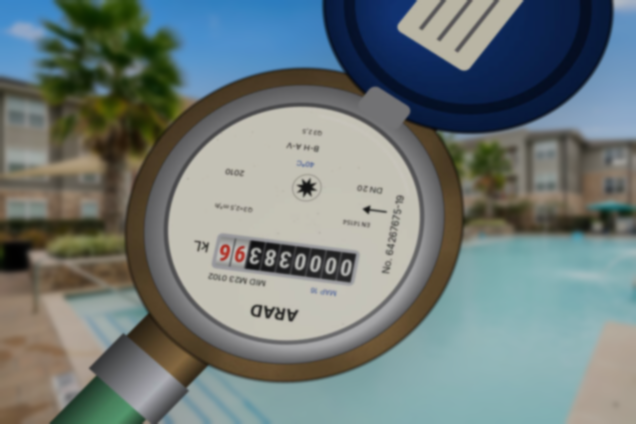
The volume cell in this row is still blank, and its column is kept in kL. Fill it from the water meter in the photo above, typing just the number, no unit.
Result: 383.96
